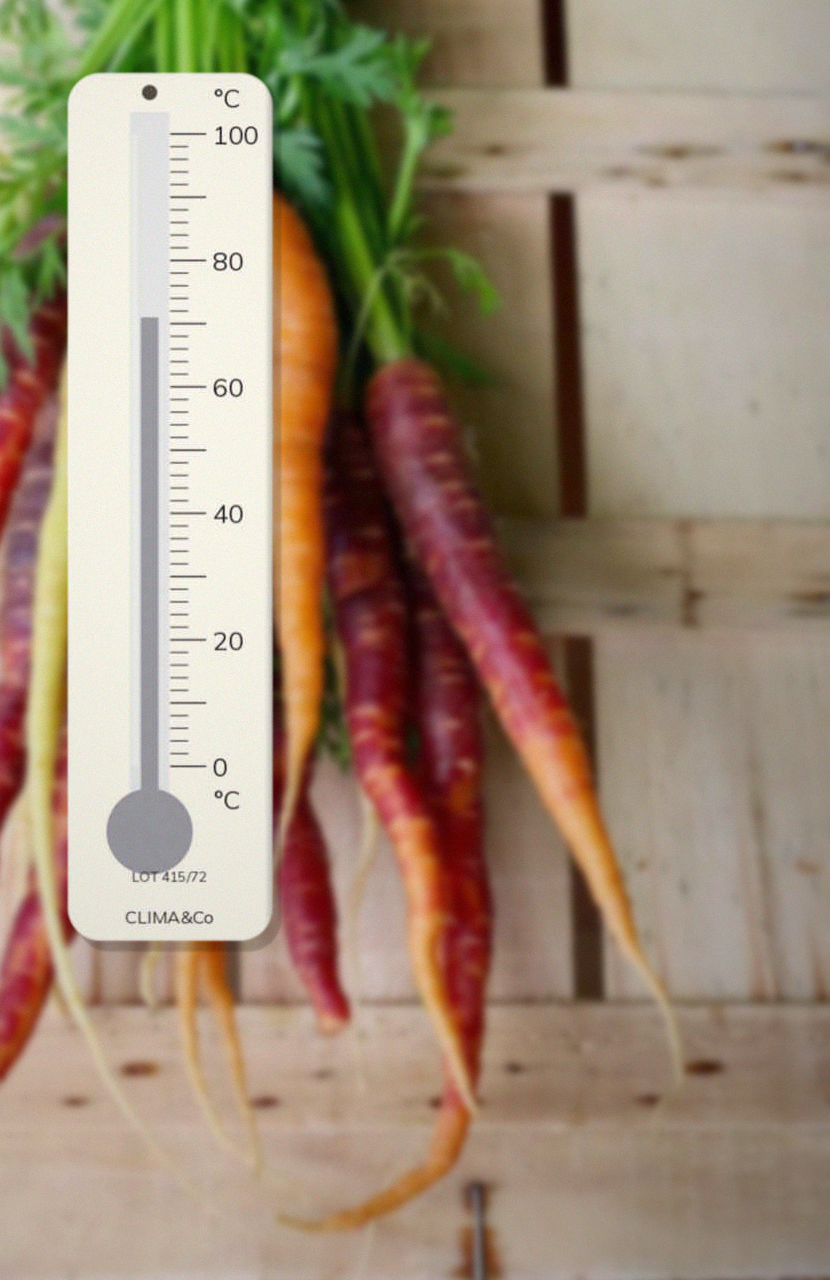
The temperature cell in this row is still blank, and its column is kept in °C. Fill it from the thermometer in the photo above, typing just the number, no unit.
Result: 71
